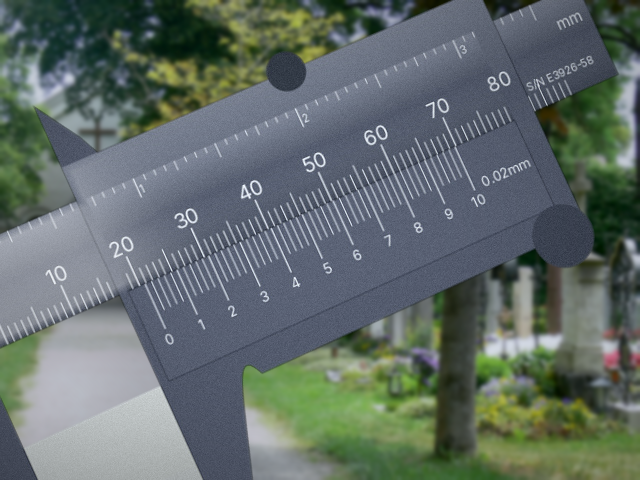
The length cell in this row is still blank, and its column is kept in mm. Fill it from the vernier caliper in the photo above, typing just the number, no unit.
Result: 20.8
